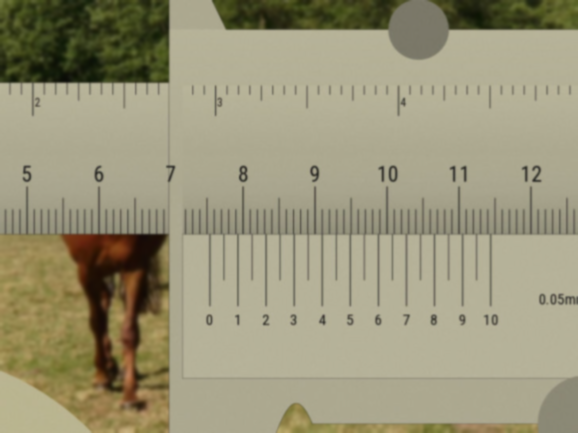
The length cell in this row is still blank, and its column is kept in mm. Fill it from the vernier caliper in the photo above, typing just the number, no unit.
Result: 75.4
